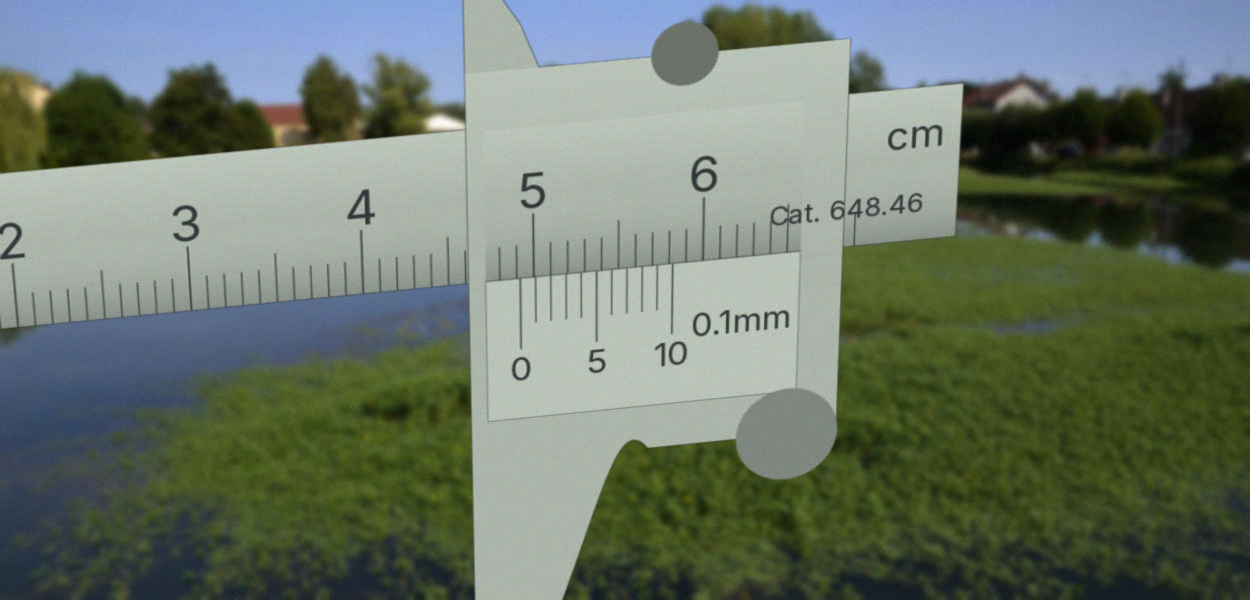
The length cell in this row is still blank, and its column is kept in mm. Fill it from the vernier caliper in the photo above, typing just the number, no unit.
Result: 49.2
